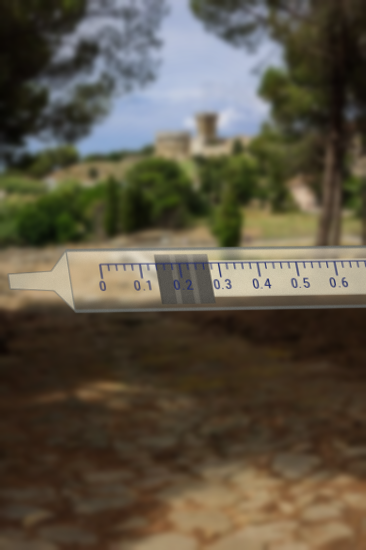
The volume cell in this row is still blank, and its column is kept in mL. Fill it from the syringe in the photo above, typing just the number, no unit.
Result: 0.14
